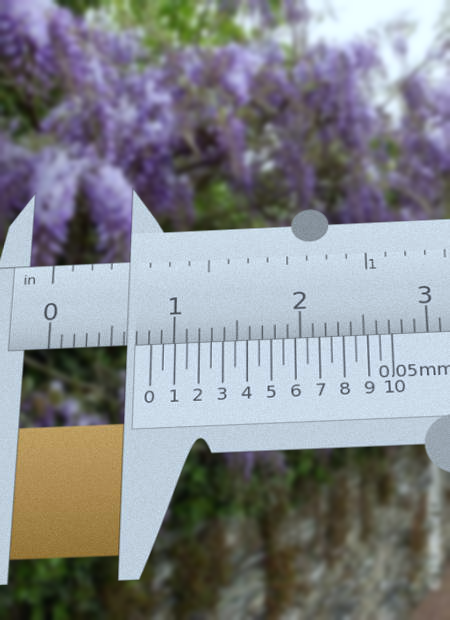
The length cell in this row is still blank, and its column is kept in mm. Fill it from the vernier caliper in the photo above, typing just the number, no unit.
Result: 8.2
